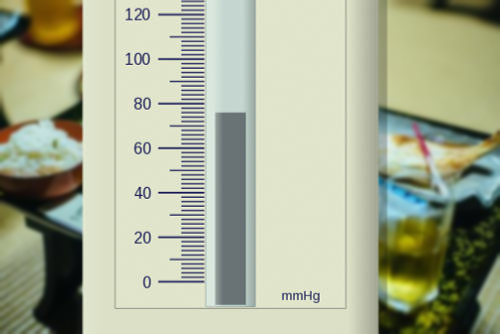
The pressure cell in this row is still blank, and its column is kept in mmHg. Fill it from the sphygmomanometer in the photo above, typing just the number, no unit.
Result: 76
